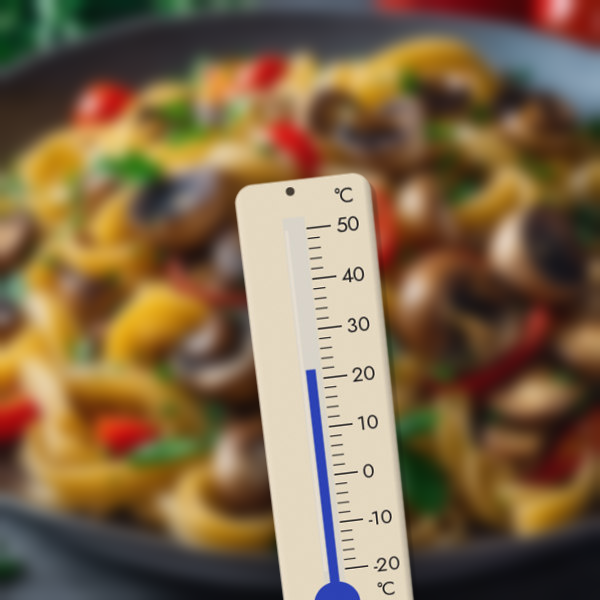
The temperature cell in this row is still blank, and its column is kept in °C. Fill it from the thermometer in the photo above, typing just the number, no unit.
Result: 22
